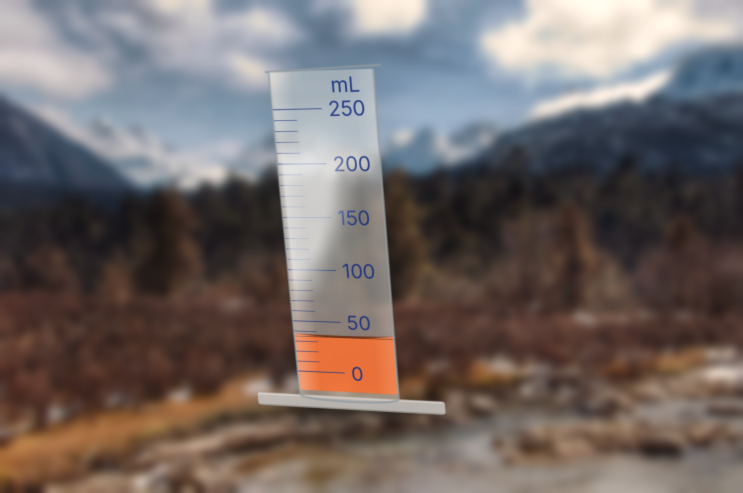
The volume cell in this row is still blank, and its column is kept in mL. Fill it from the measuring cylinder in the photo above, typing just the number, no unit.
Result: 35
